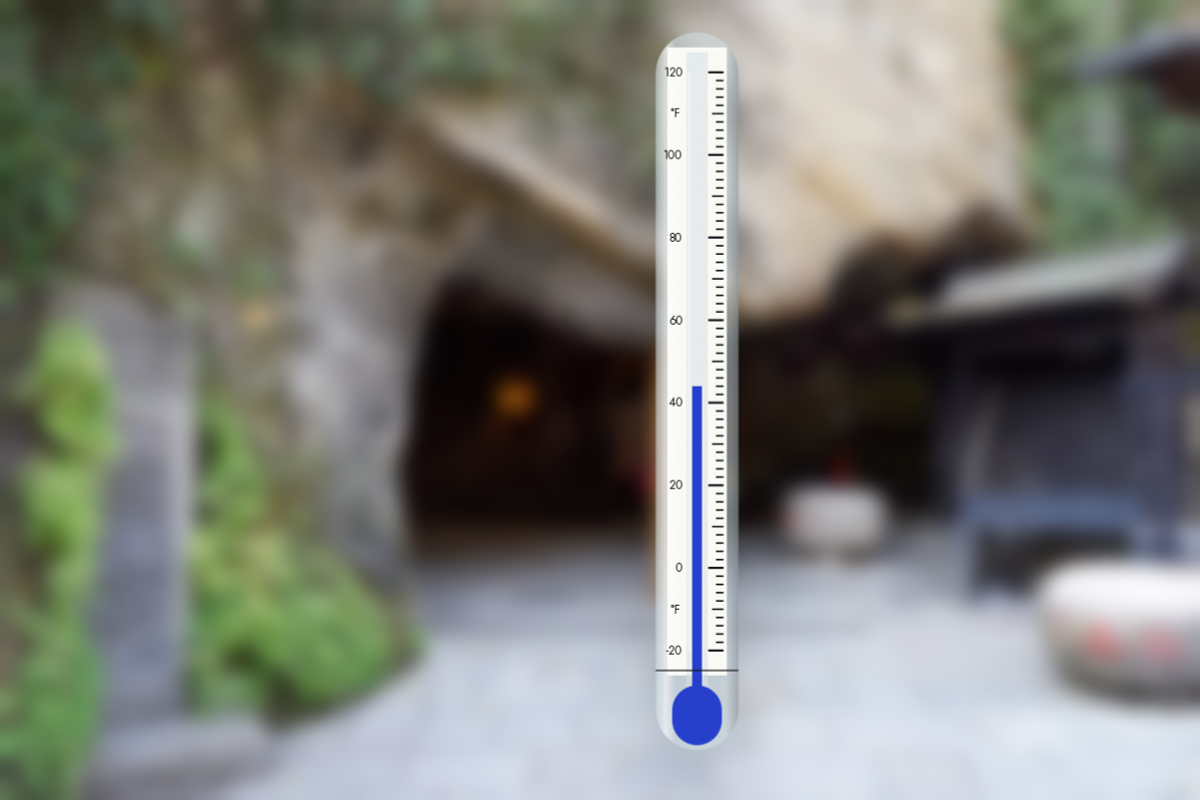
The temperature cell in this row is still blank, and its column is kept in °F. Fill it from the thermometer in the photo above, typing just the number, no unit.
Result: 44
